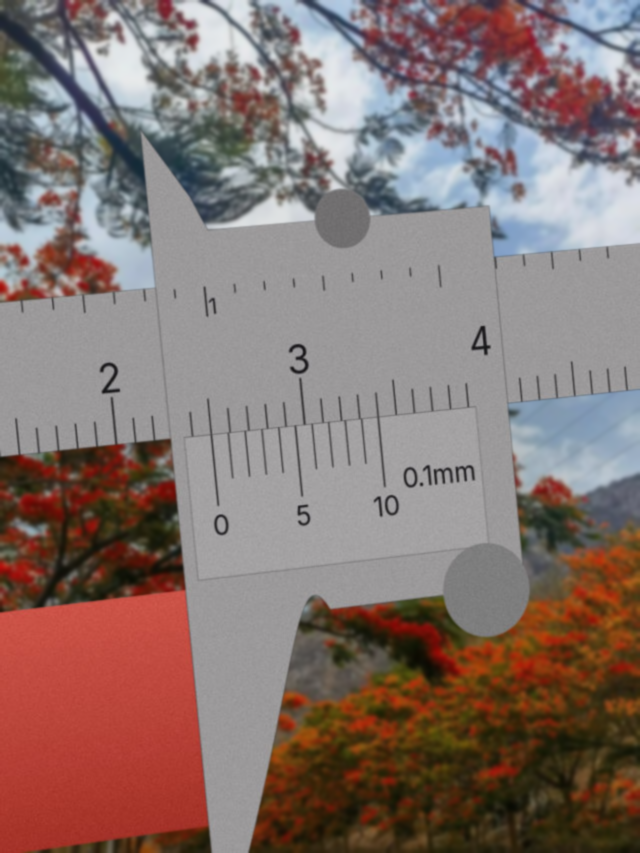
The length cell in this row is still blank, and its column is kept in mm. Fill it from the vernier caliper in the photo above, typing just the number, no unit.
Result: 25.0
